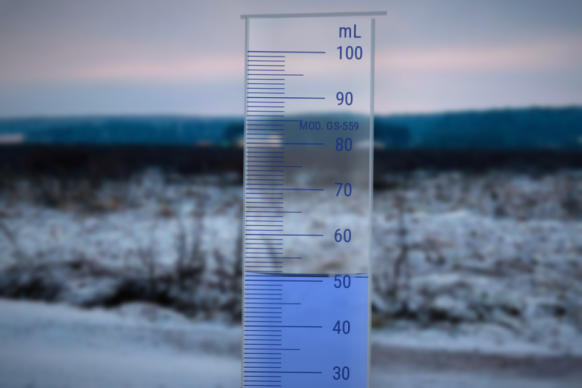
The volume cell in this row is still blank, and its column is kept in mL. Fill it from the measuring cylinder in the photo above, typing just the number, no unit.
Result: 51
